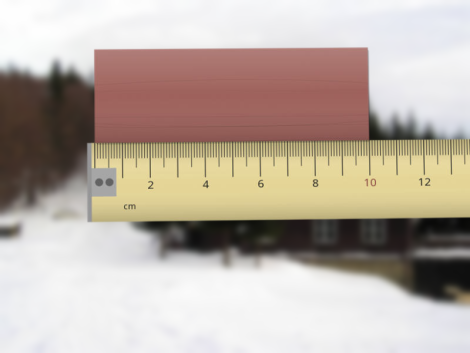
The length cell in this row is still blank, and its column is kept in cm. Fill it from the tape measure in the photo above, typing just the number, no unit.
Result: 10
